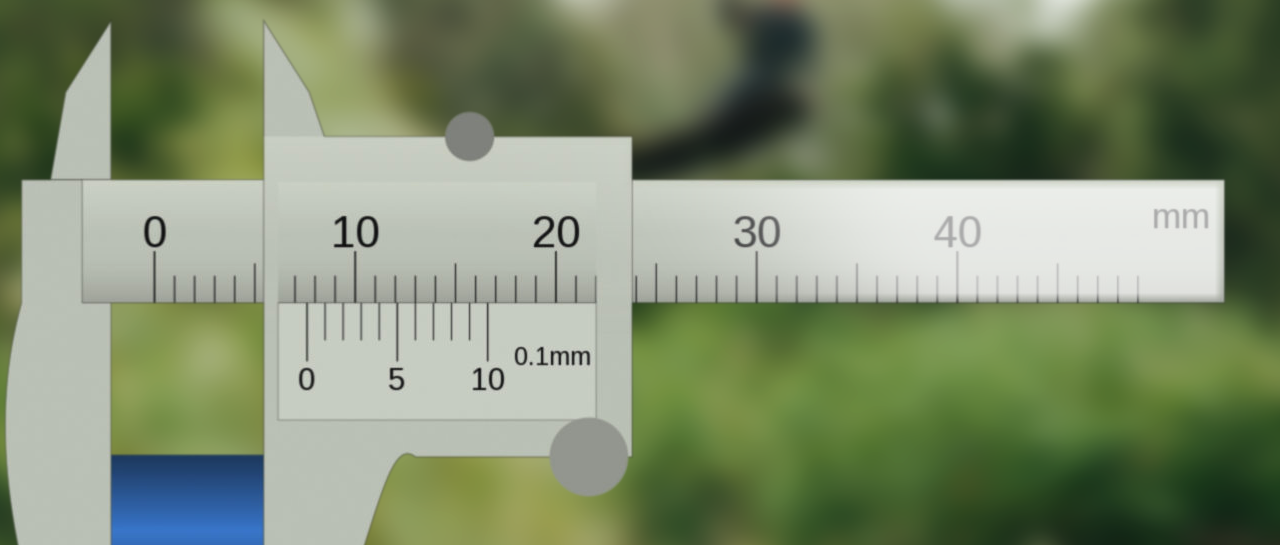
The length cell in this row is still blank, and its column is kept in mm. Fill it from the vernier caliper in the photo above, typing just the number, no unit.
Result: 7.6
